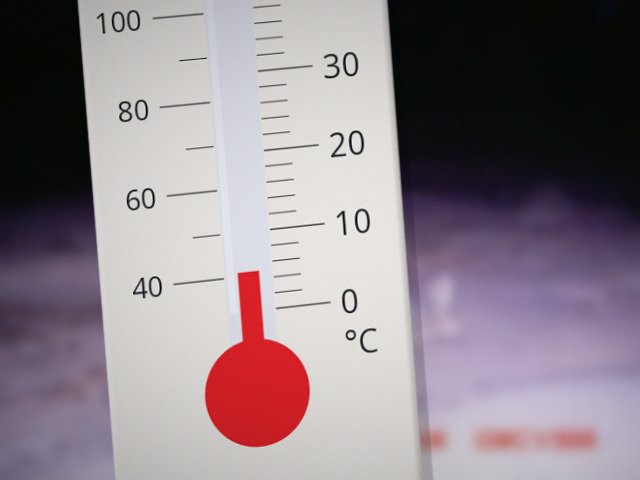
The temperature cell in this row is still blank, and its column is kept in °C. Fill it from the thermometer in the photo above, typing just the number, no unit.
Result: 5
